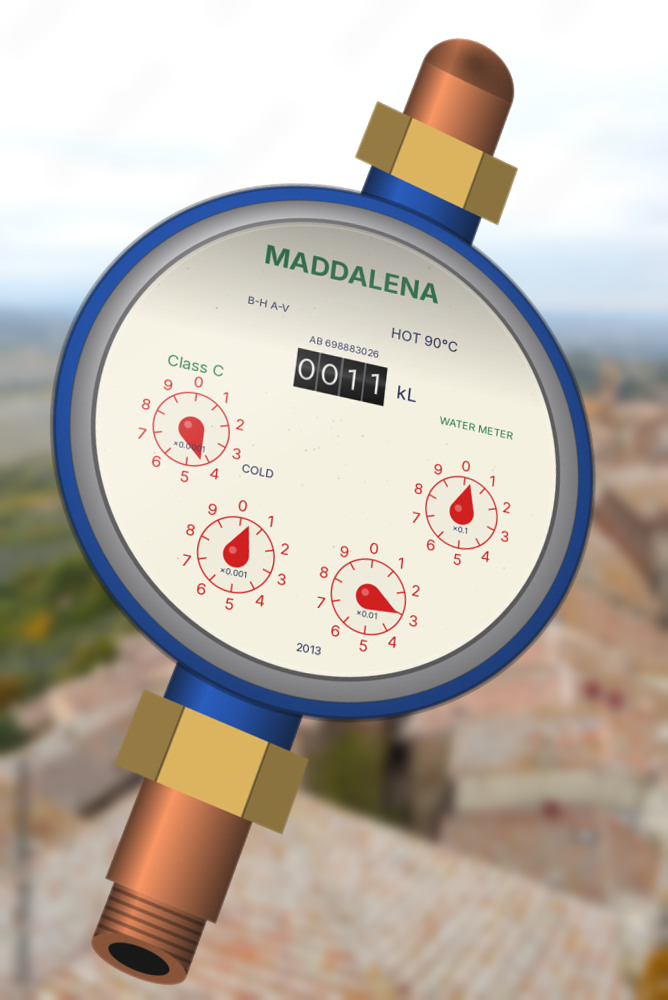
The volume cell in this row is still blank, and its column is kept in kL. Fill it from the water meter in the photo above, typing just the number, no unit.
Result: 11.0304
